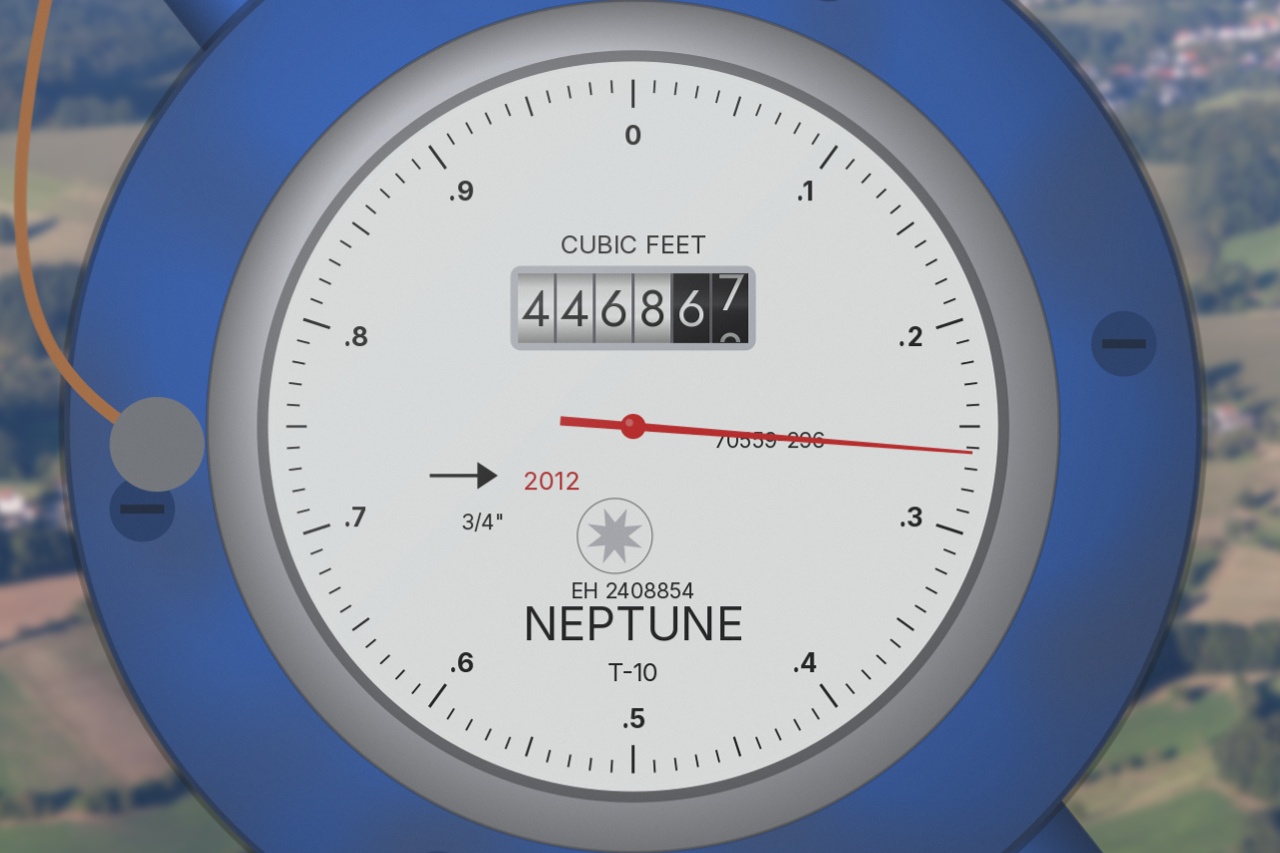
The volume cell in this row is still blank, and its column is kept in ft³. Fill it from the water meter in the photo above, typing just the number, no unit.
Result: 446867.26
